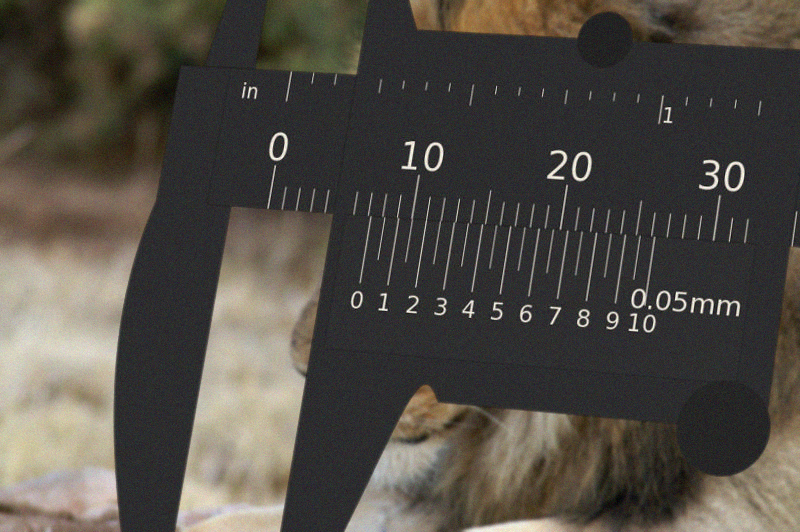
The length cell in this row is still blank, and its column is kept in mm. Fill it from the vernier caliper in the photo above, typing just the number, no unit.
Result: 7.2
